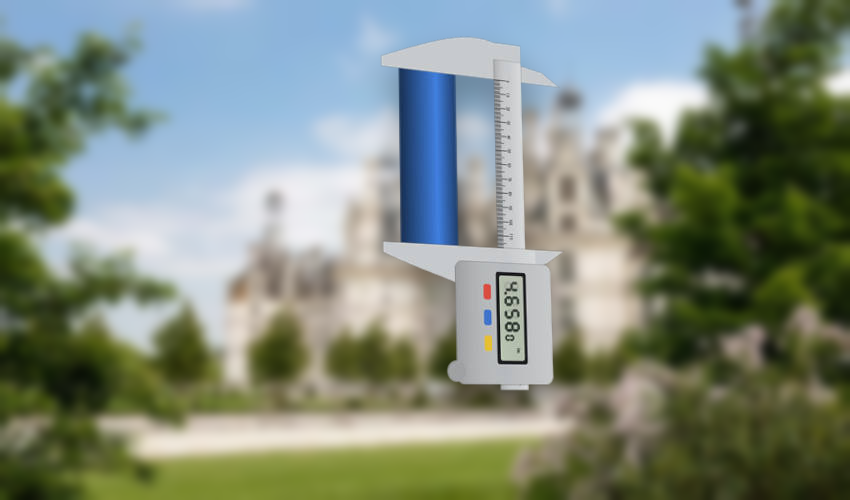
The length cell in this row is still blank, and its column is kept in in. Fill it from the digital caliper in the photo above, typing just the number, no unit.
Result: 4.6580
